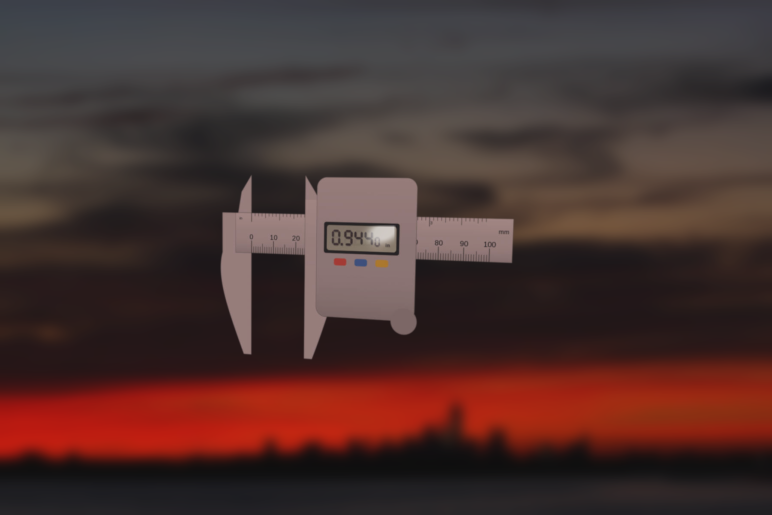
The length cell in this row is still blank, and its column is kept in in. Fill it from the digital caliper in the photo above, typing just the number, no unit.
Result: 0.9440
